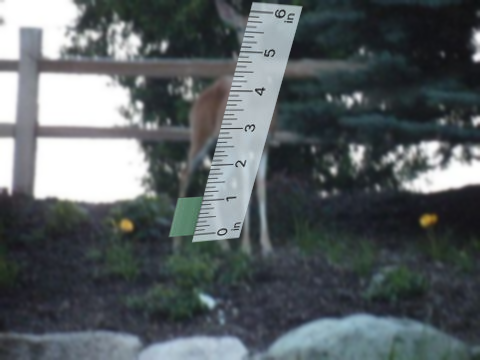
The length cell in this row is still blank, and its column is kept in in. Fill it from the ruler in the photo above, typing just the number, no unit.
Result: 1.125
